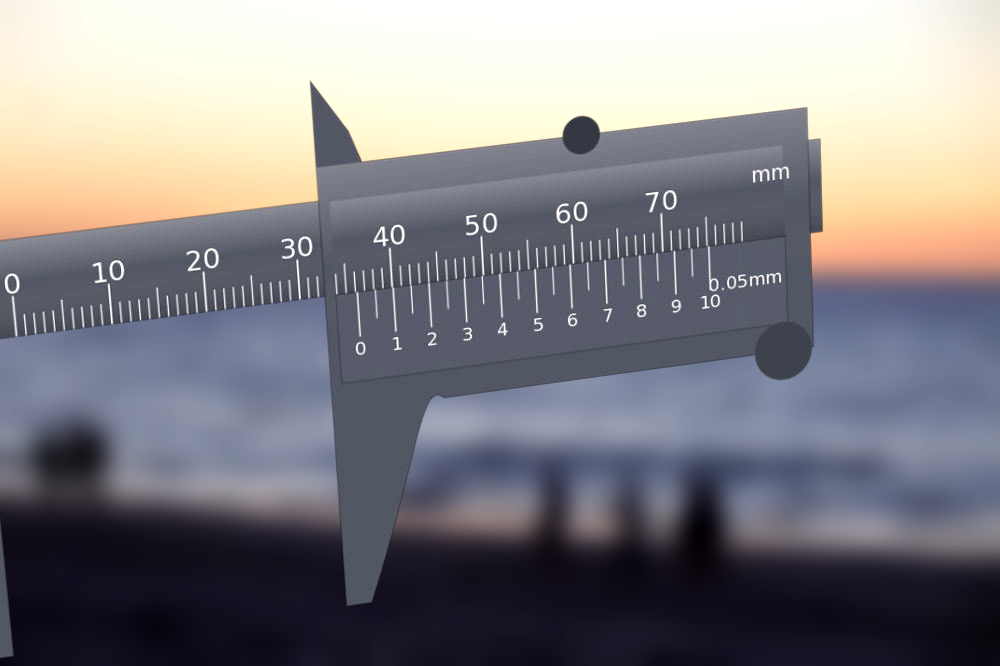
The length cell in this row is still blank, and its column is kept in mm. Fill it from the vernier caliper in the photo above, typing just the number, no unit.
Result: 36.2
